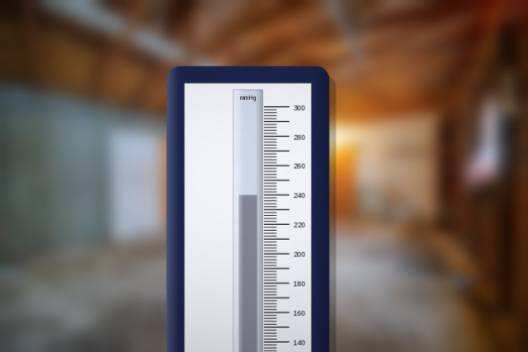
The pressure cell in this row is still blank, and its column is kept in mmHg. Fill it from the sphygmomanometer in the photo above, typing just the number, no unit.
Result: 240
